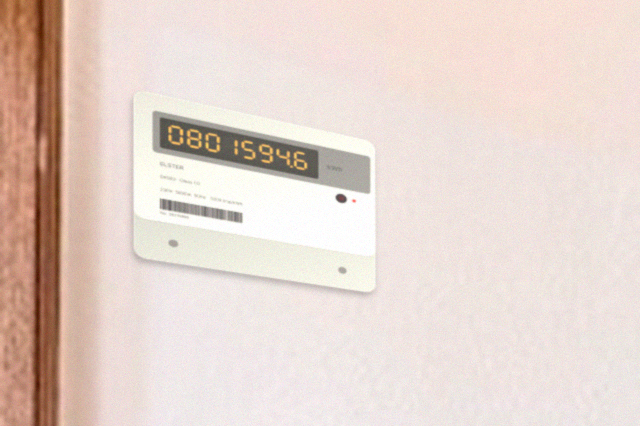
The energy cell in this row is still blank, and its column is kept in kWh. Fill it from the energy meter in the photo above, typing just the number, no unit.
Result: 801594.6
